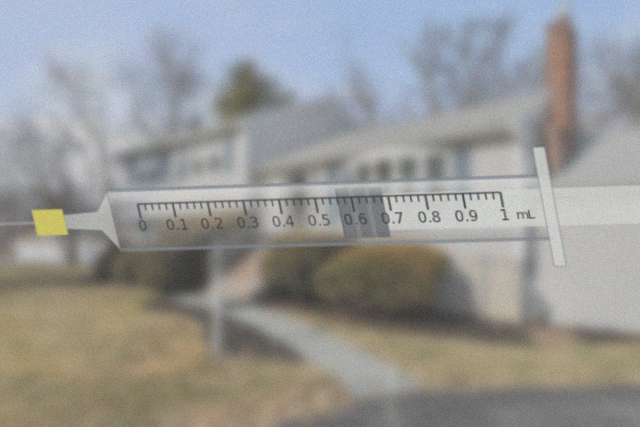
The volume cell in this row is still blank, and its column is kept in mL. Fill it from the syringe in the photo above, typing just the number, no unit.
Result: 0.56
